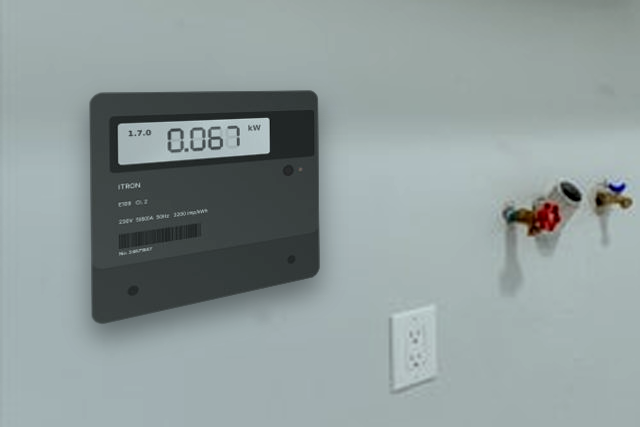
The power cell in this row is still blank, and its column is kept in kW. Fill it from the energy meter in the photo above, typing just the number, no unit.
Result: 0.067
